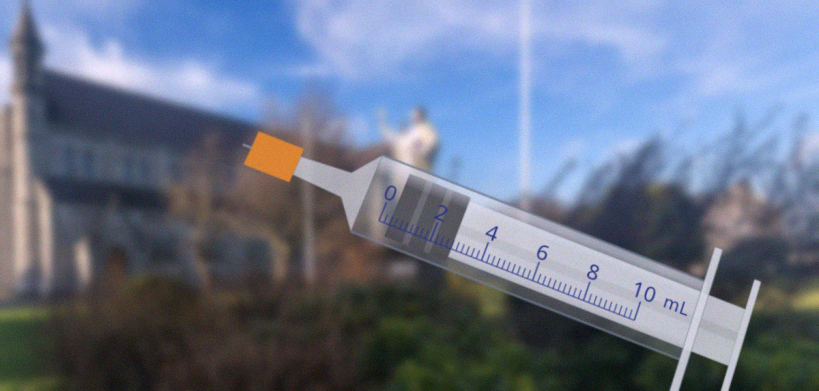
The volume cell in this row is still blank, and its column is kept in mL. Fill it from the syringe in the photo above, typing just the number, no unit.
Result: 0.4
